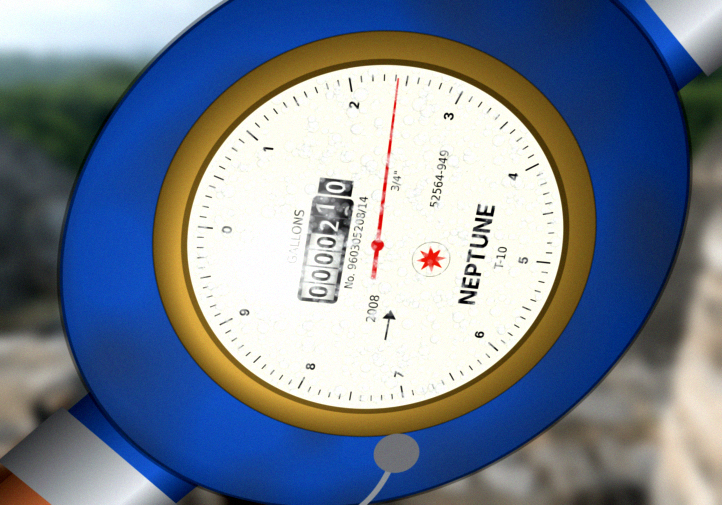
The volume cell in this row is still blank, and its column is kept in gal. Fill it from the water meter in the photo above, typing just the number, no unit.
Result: 212.4
